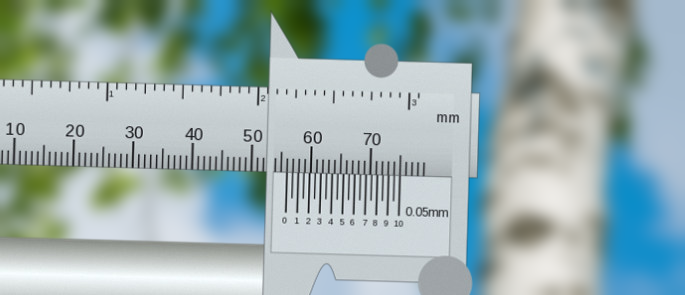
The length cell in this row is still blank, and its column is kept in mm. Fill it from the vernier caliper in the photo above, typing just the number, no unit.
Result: 56.0
